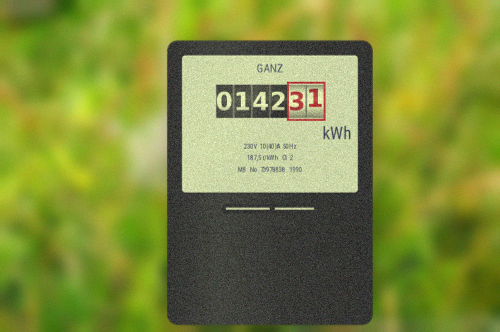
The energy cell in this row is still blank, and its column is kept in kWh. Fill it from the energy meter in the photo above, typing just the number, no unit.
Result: 142.31
